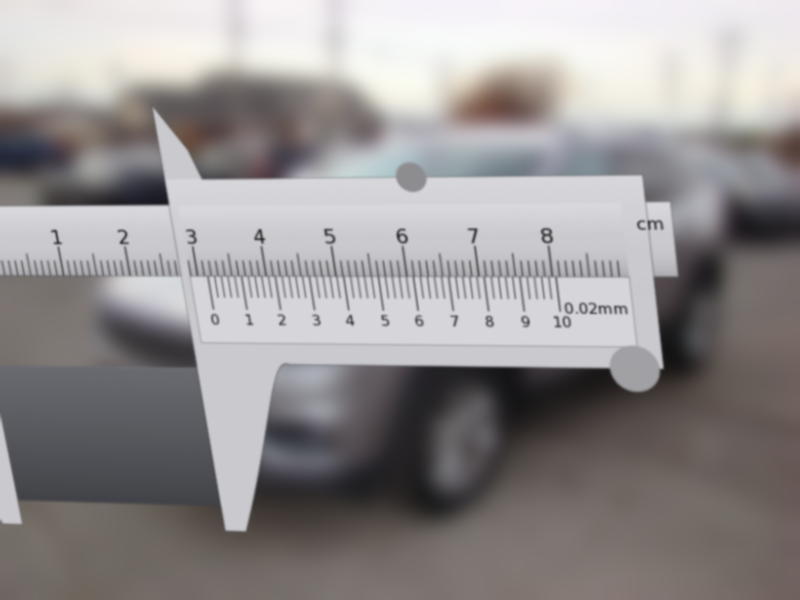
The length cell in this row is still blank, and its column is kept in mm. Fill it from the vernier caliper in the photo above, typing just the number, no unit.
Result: 31.5
